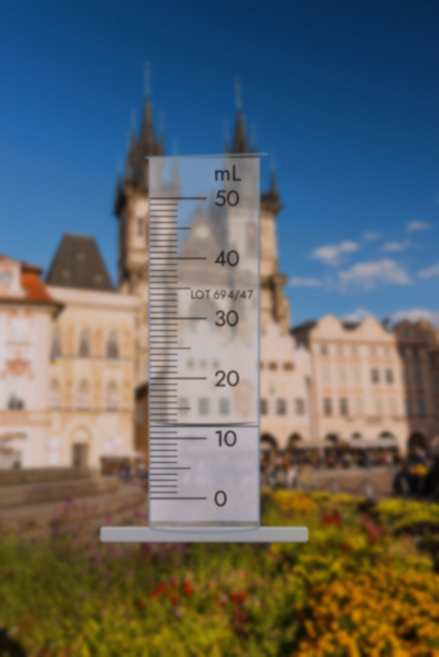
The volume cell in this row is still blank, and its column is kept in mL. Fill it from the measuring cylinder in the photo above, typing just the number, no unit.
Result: 12
